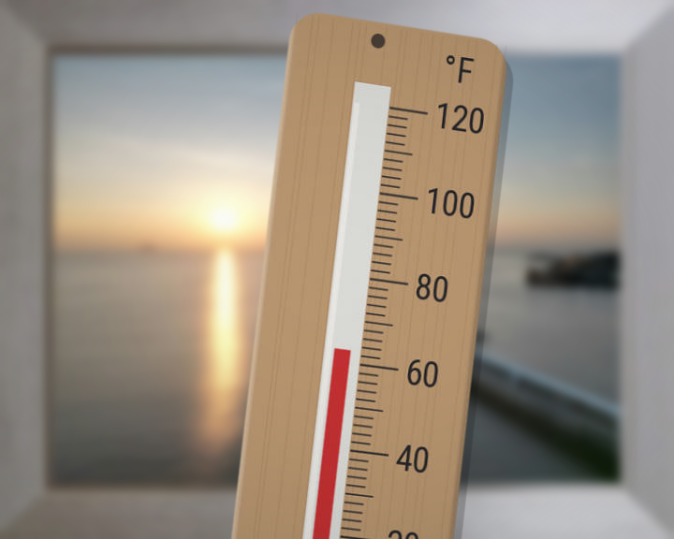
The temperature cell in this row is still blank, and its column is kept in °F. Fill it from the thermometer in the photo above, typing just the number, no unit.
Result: 63
